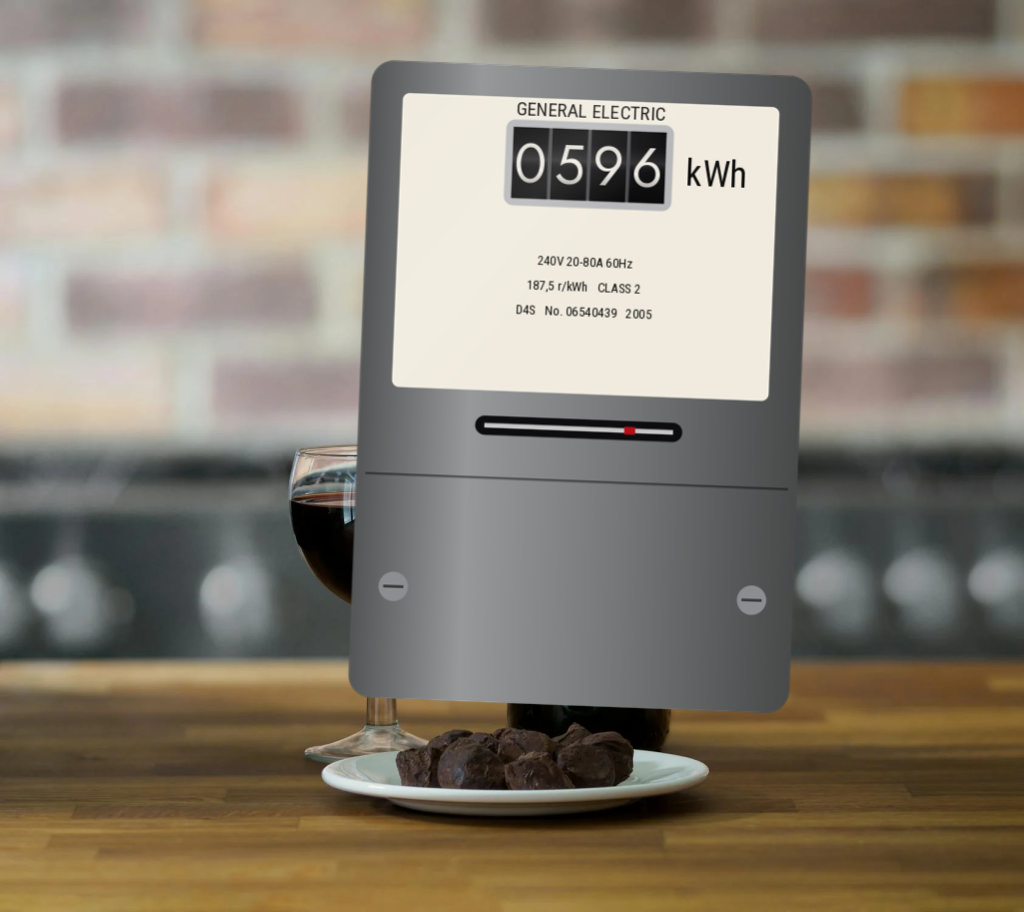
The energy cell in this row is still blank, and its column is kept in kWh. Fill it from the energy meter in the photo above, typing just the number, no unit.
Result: 596
